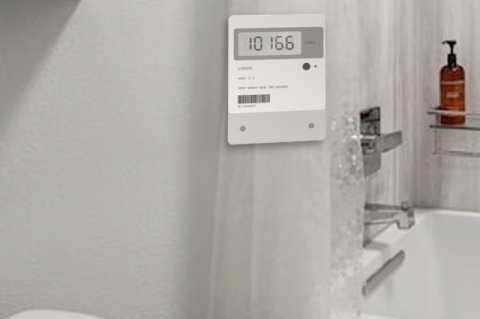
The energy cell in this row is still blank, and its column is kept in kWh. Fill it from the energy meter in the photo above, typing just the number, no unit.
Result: 10166
